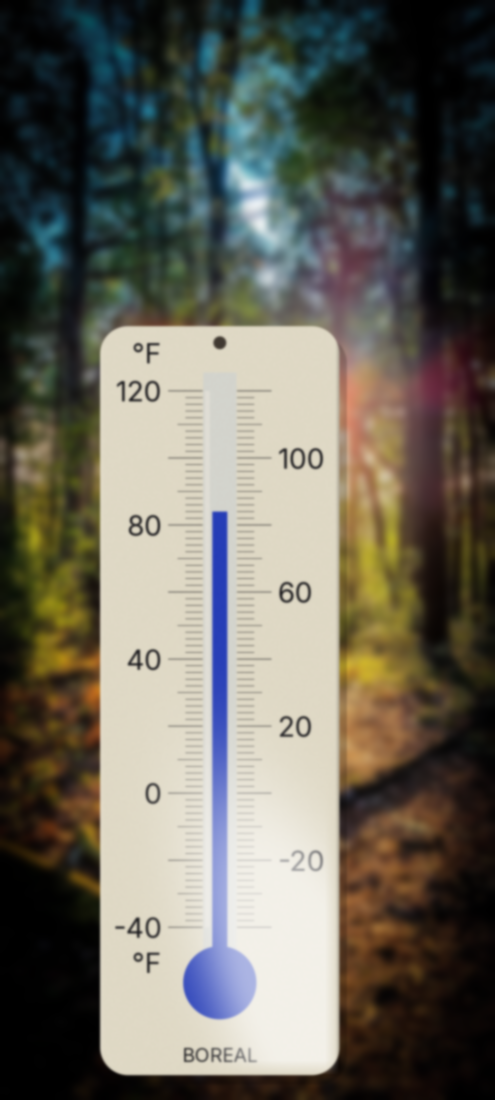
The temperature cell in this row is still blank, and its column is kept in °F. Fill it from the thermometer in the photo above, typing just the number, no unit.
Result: 84
